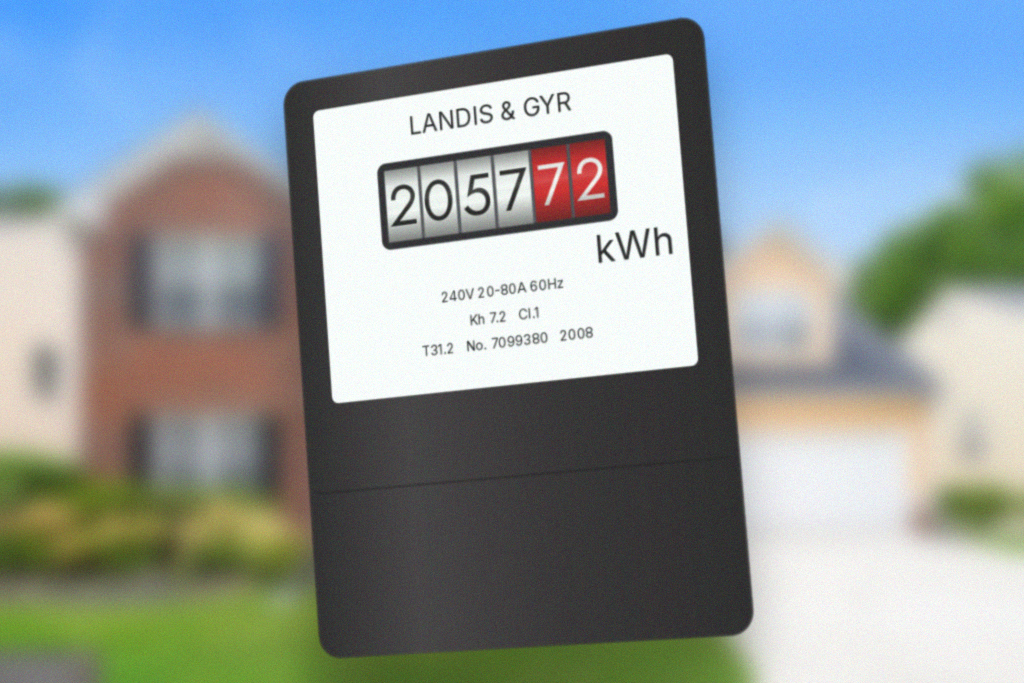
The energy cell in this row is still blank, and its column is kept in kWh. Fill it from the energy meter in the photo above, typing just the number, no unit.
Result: 2057.72
